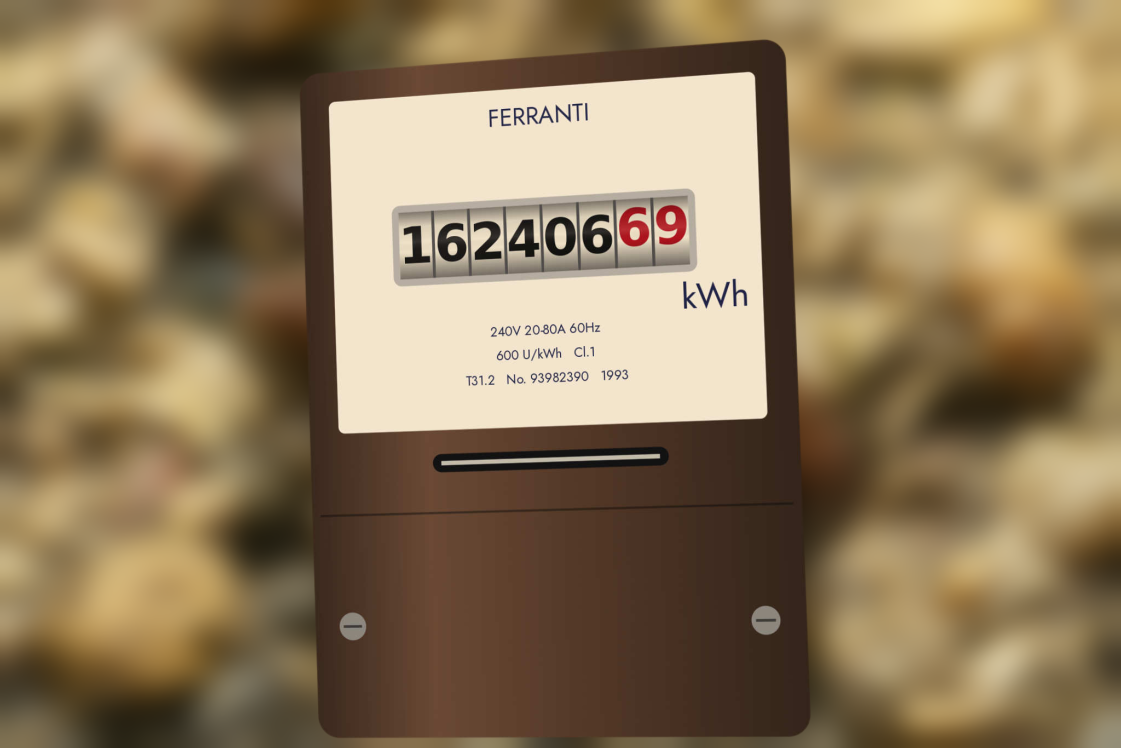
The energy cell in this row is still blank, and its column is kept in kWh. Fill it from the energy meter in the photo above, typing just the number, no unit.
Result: 162406.69
